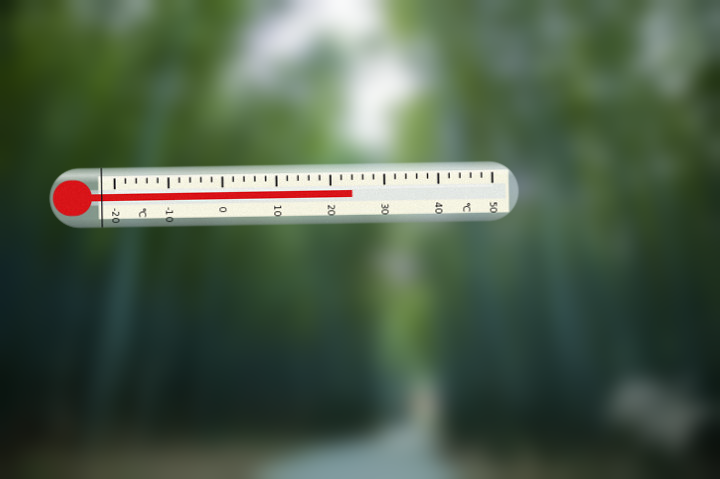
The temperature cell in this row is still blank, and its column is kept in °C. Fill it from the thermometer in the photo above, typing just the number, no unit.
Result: 24
